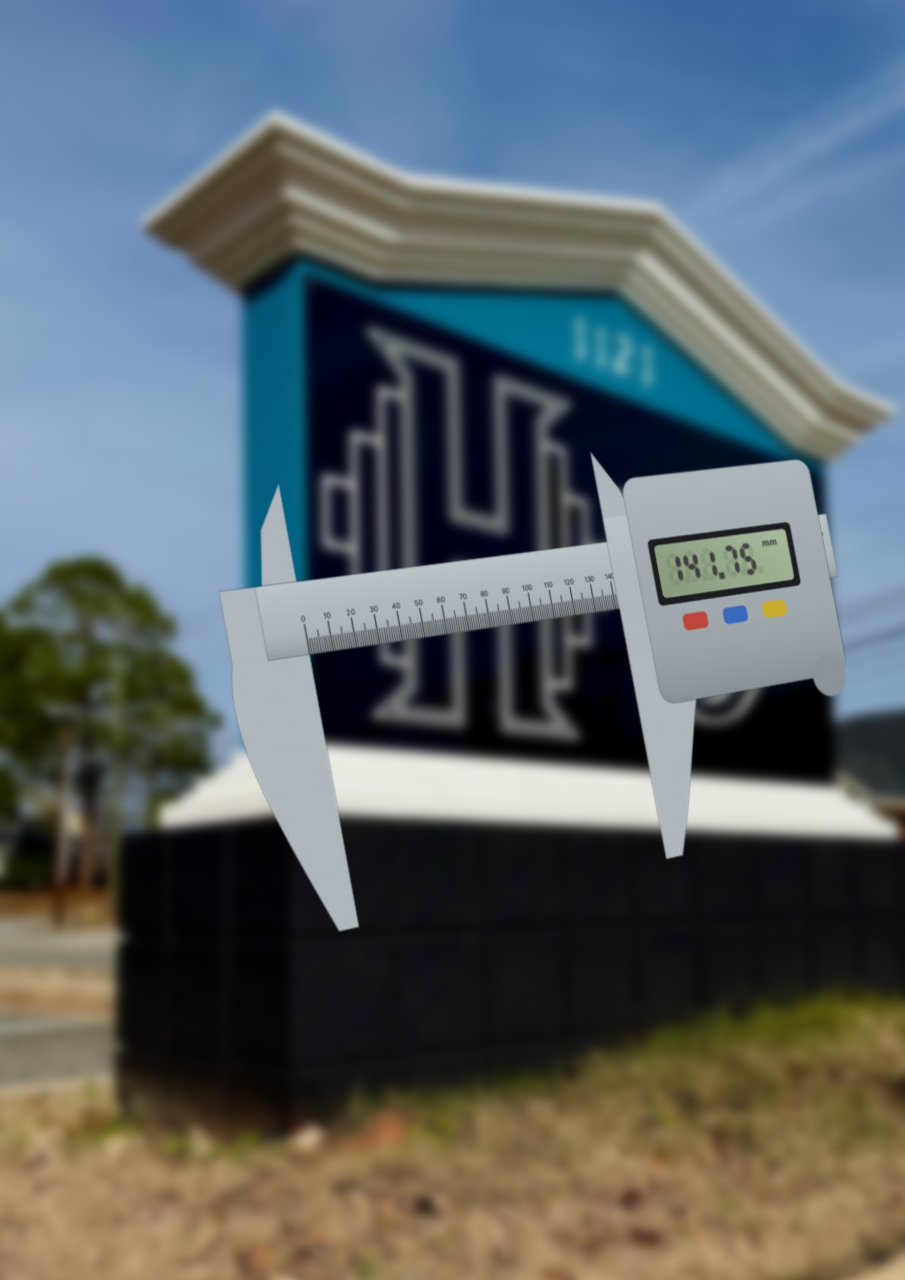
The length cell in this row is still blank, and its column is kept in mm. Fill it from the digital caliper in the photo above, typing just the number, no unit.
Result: 141.75
